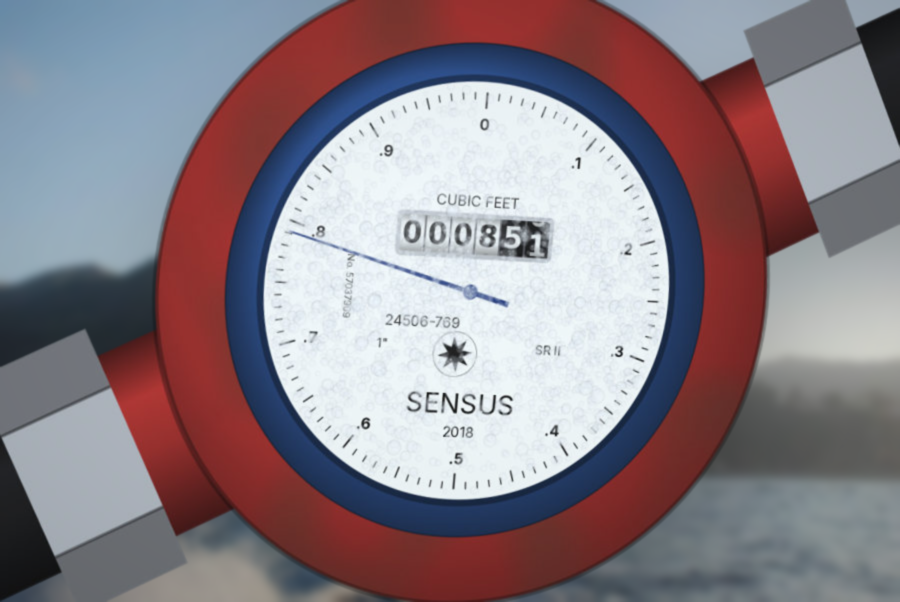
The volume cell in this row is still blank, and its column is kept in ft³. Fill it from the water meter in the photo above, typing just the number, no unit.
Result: 850.79
